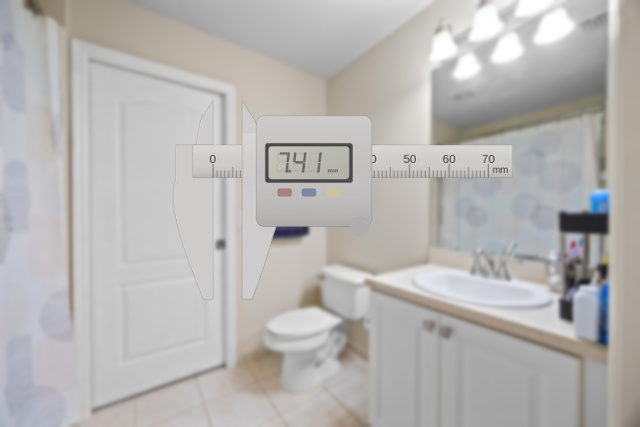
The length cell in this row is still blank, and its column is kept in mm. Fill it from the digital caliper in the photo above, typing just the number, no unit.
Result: 7.41
